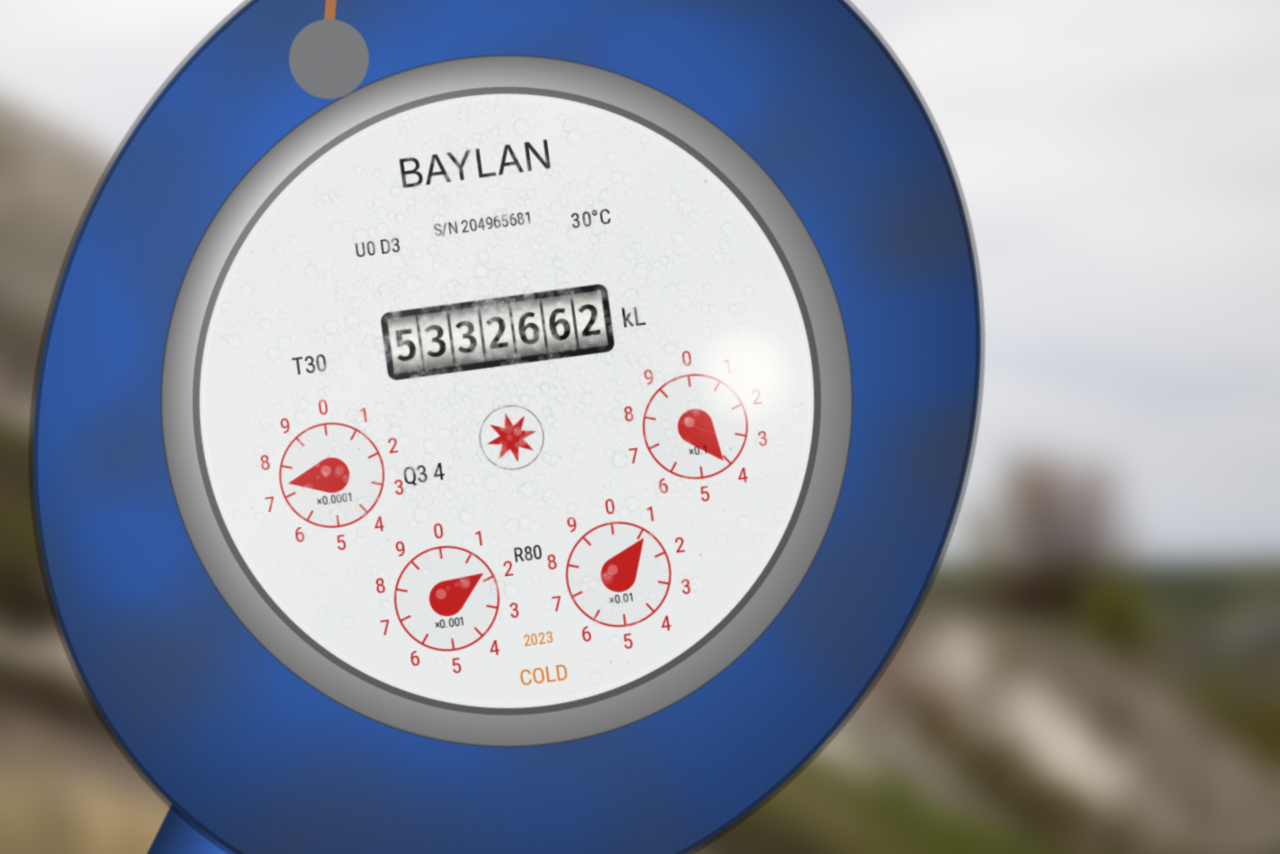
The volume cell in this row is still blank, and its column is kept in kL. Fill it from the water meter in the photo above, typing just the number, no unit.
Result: 5332662.4117
